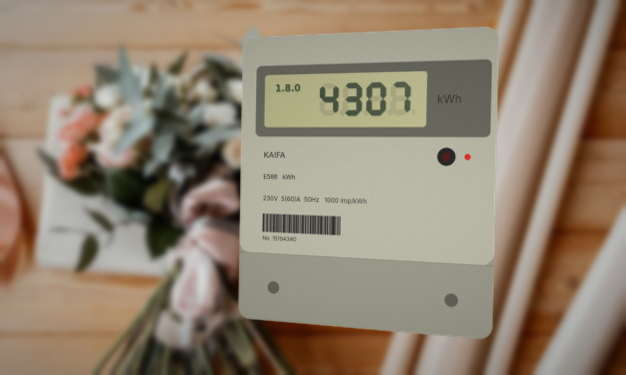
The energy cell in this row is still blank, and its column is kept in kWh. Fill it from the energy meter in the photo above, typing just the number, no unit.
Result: 4307
